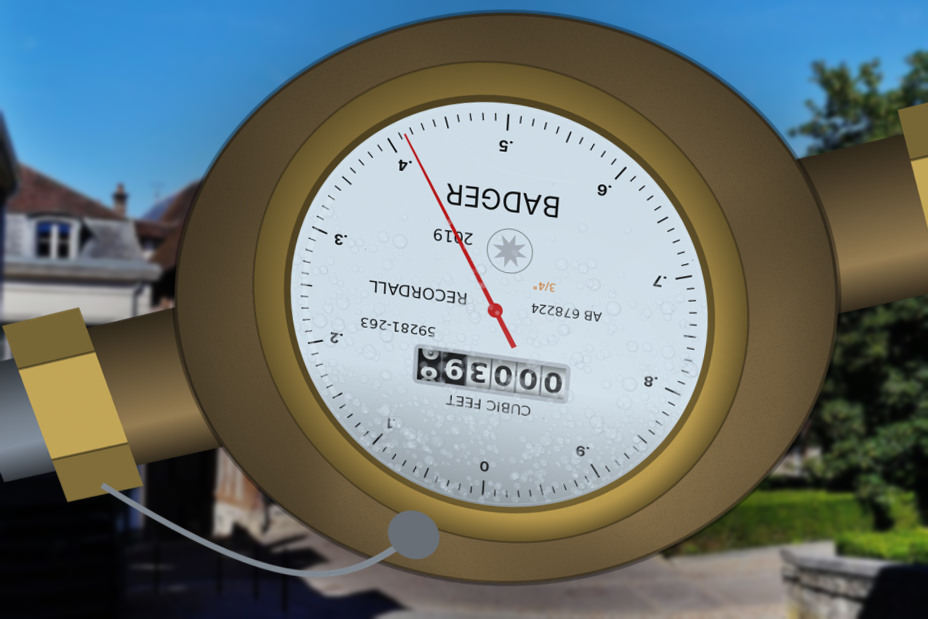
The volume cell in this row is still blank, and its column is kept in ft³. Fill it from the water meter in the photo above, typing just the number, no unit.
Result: 398.41
